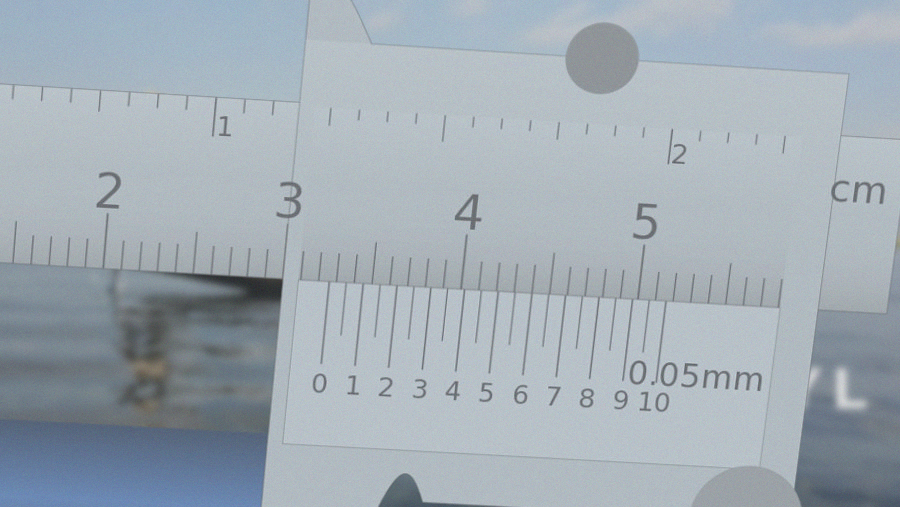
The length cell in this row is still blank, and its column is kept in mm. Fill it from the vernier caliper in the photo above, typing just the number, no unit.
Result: 32.6
